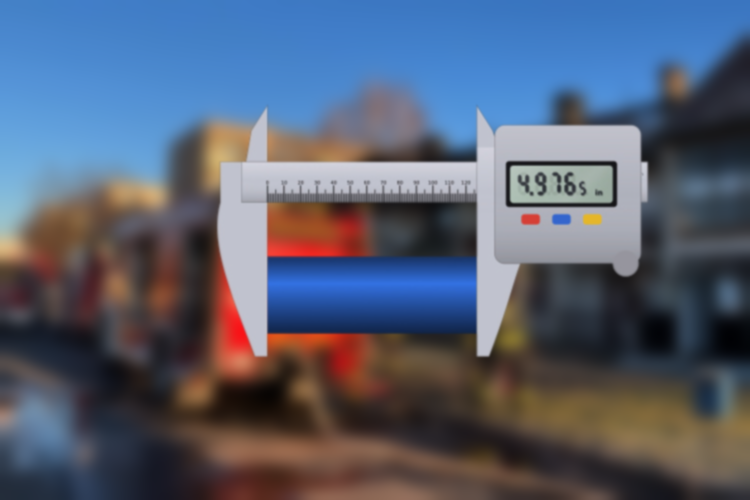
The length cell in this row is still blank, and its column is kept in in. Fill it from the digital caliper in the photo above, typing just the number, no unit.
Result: 4.9765
